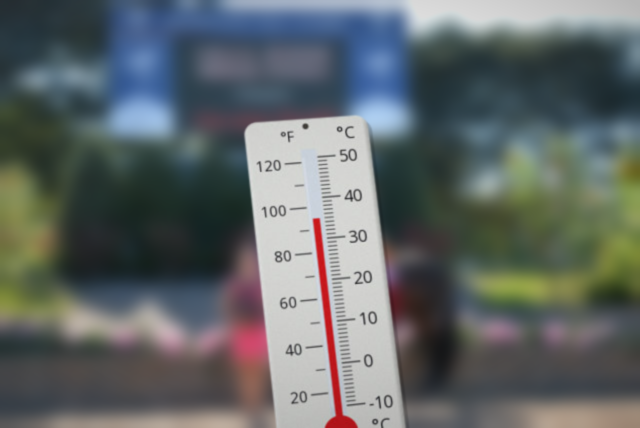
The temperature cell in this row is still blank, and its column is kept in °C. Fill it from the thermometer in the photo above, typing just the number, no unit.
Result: 35
